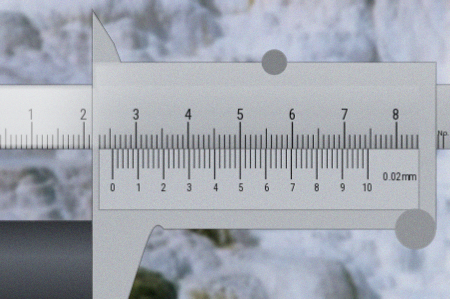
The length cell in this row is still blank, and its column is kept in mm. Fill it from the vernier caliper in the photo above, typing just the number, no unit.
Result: 25.5
